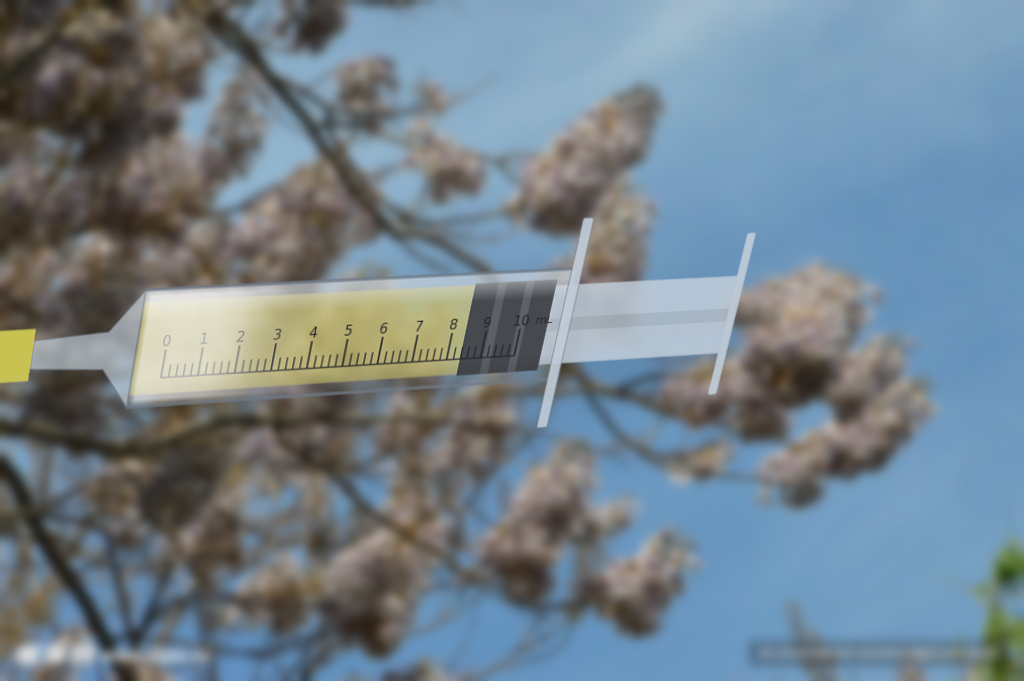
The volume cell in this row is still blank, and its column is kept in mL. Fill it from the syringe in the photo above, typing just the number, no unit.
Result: 8.4
